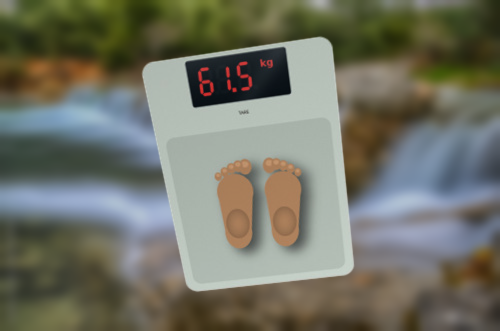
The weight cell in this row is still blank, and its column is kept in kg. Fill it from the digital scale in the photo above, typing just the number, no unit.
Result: 61.5
